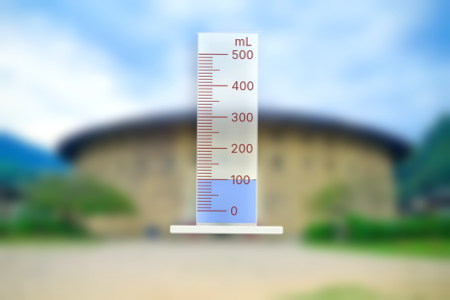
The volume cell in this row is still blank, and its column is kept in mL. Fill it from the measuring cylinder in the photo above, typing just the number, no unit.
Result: 100
